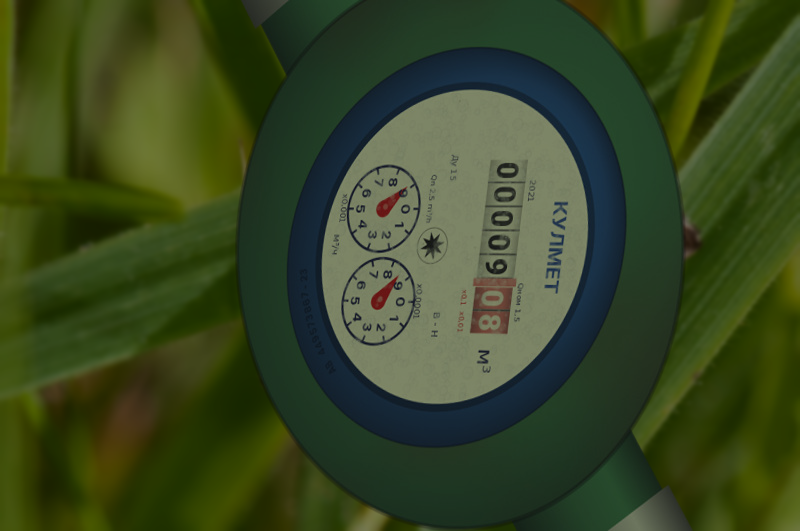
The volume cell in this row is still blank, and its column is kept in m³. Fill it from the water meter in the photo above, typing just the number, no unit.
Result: 9.0888
